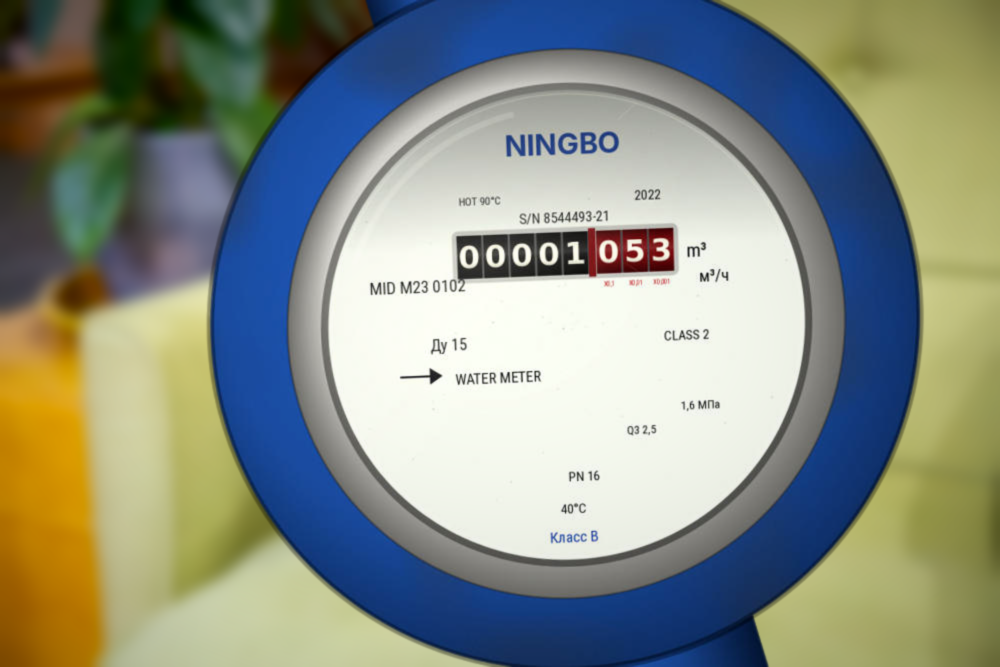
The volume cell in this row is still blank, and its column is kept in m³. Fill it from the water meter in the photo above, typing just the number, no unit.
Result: 1.053
